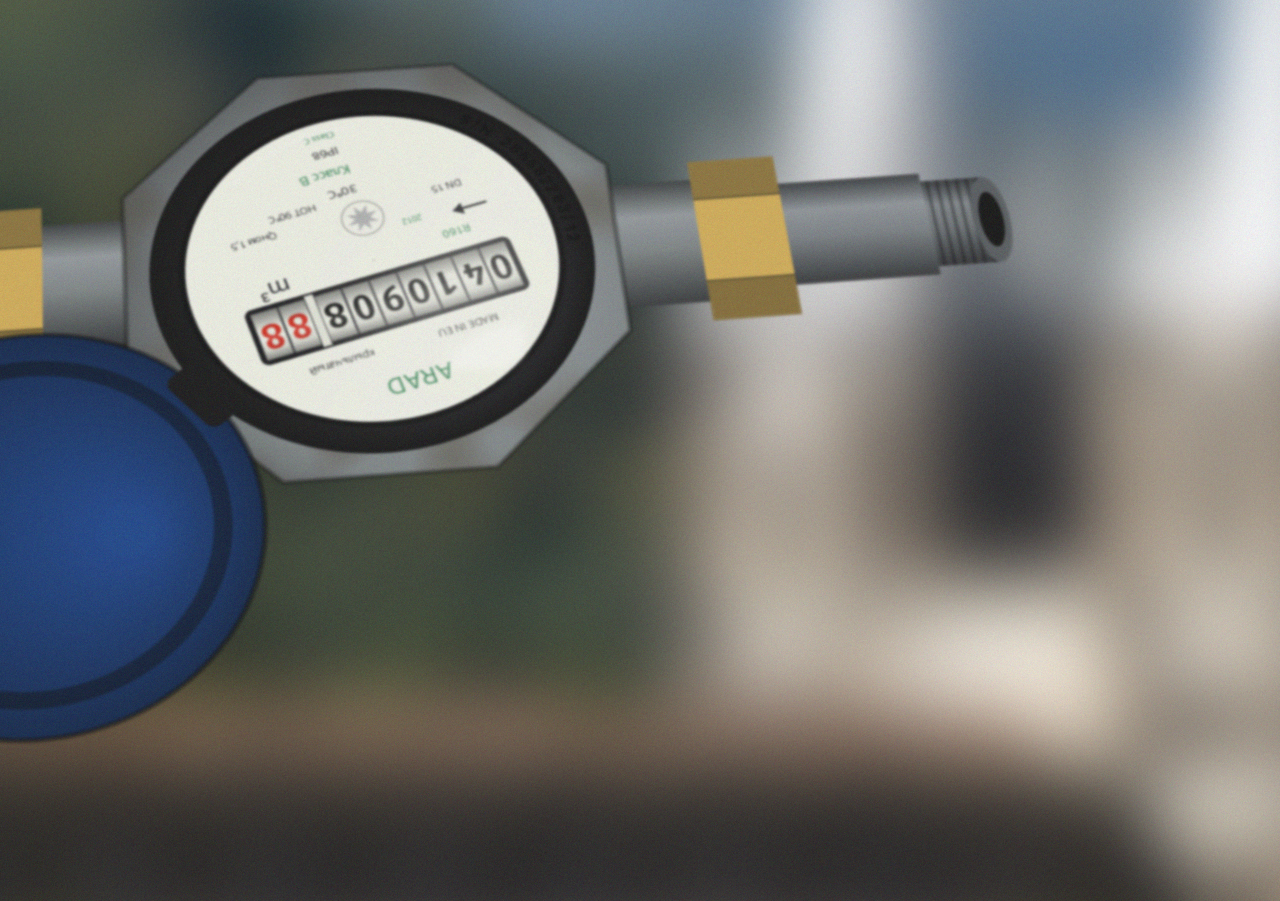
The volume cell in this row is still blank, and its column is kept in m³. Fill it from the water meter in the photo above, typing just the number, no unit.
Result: 410908.88
